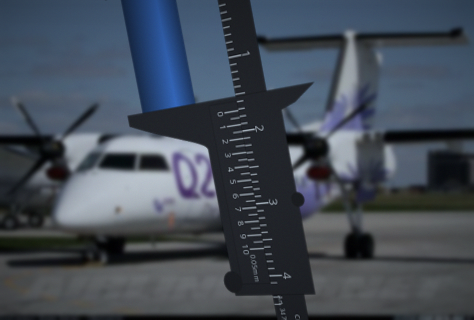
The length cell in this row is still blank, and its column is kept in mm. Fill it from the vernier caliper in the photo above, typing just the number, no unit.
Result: 17.2
